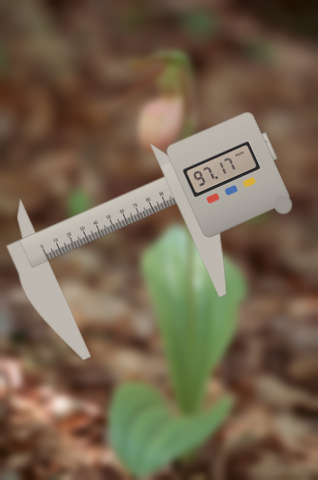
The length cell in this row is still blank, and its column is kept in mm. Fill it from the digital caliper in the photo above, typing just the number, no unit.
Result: 97.17
